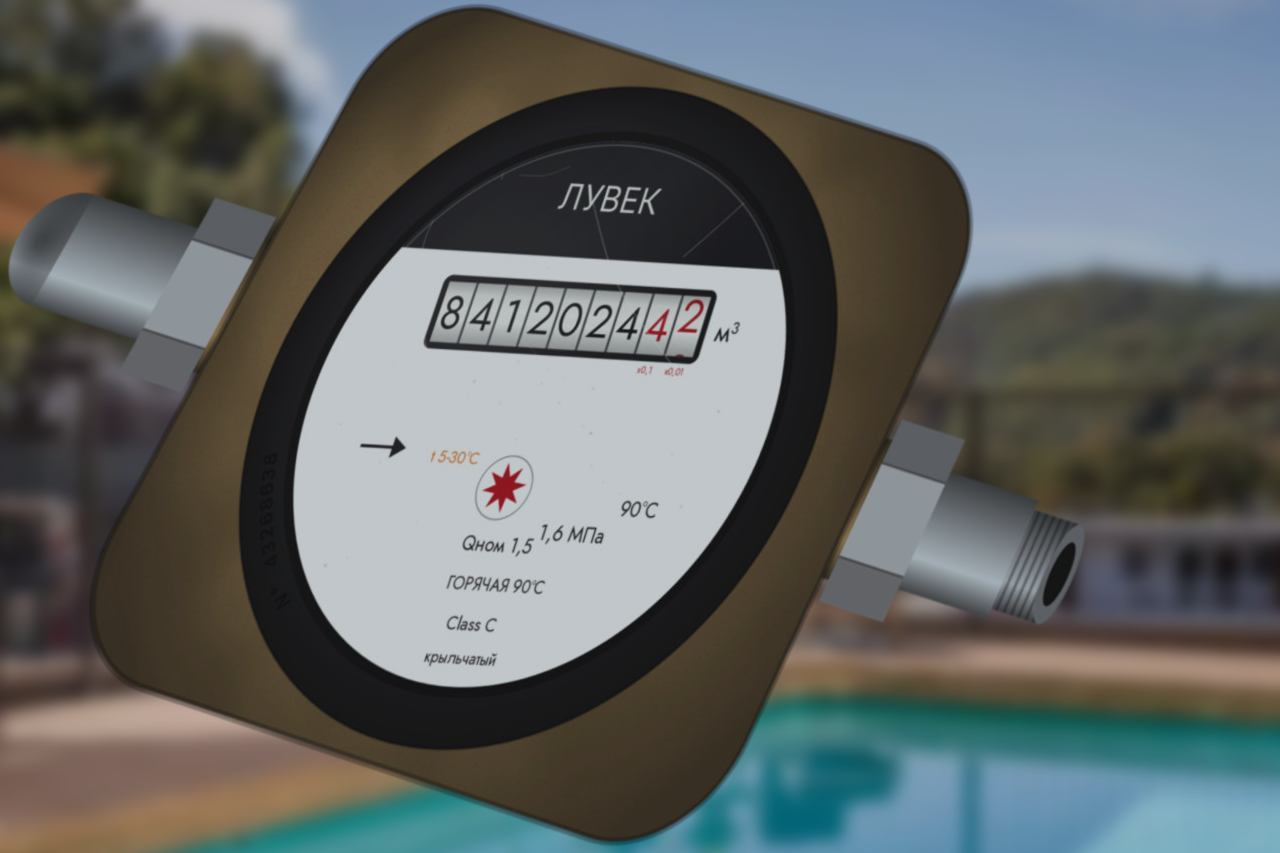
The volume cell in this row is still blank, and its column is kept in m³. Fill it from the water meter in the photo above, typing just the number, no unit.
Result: 8412024.42
